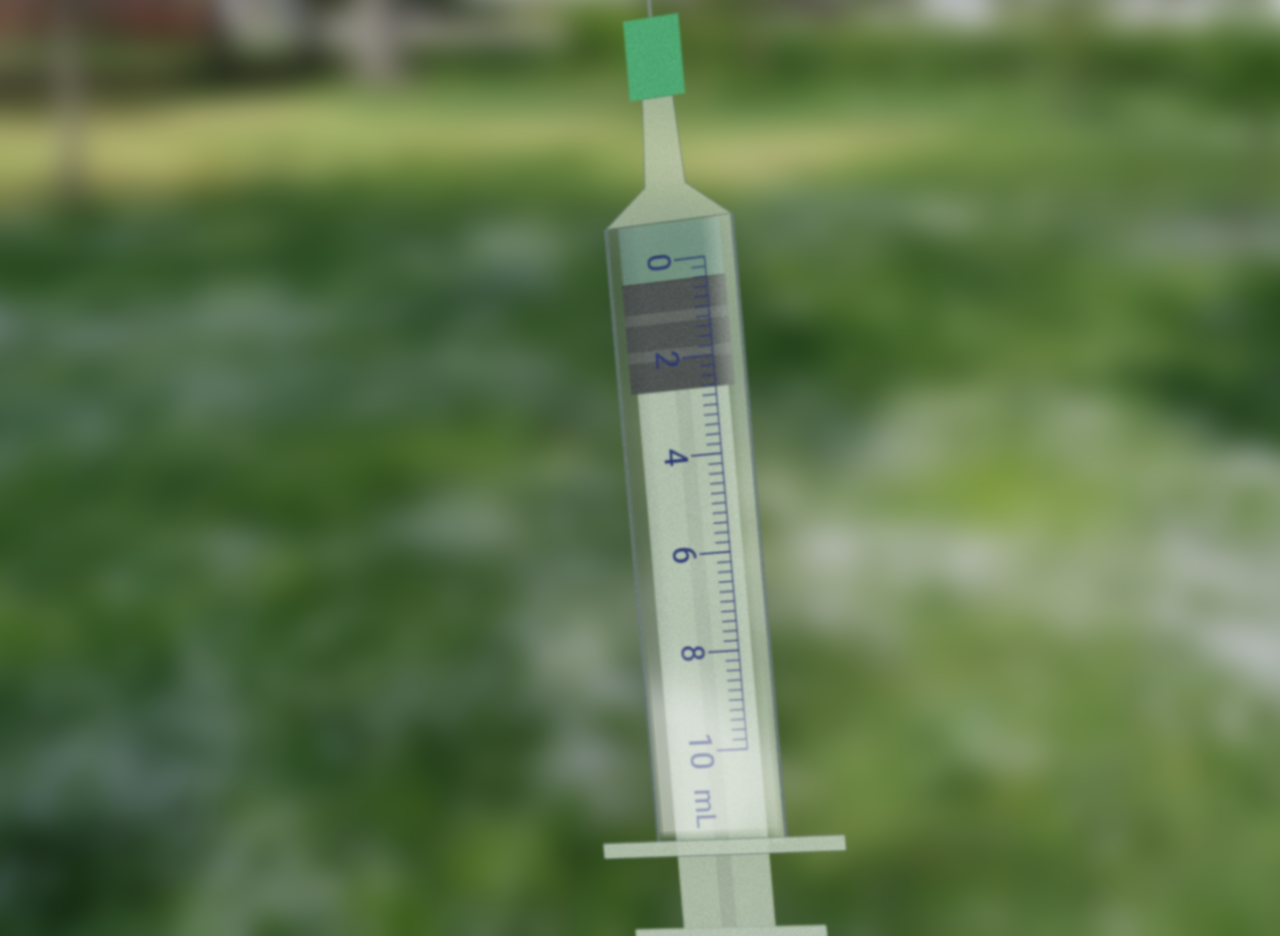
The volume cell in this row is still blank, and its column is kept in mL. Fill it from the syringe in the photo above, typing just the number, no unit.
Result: 0.4
